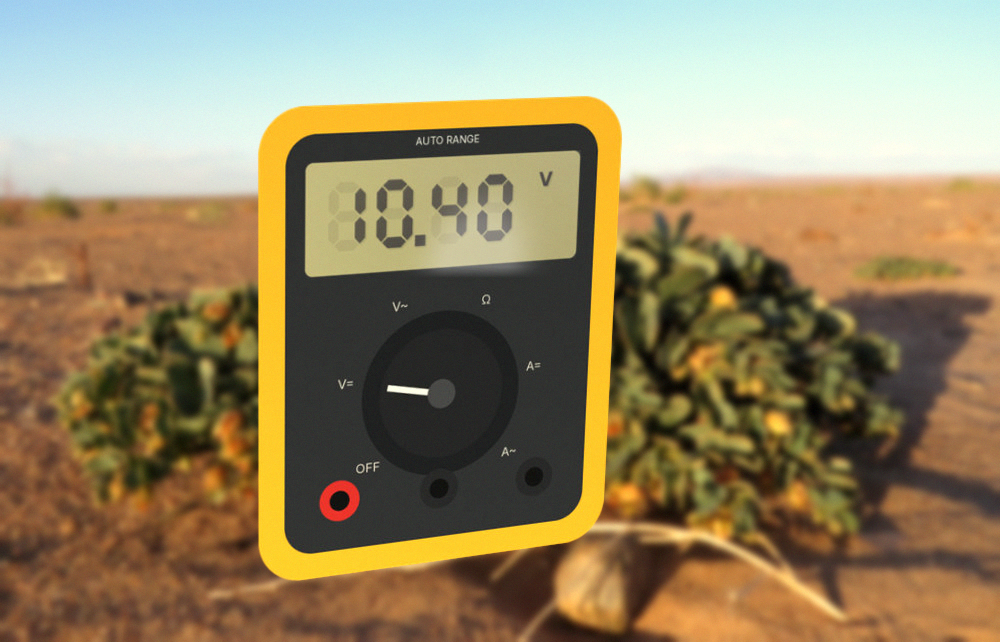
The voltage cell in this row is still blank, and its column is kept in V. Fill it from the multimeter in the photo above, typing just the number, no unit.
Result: 10.40
